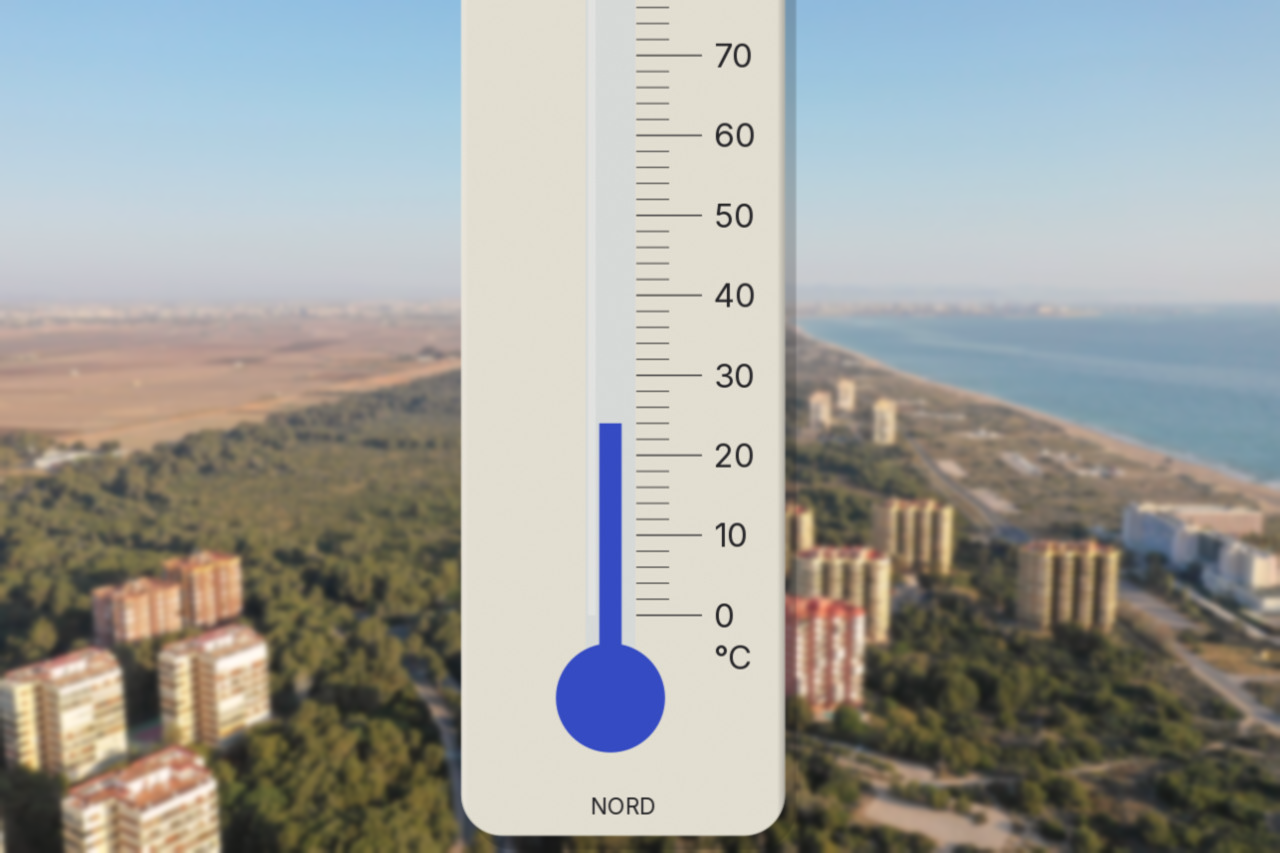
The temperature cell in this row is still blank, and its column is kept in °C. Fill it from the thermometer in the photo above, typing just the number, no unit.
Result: 24
